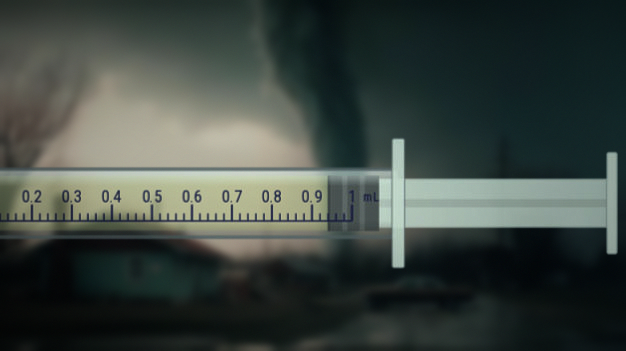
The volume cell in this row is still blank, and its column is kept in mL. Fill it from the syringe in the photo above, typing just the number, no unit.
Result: 0.94
